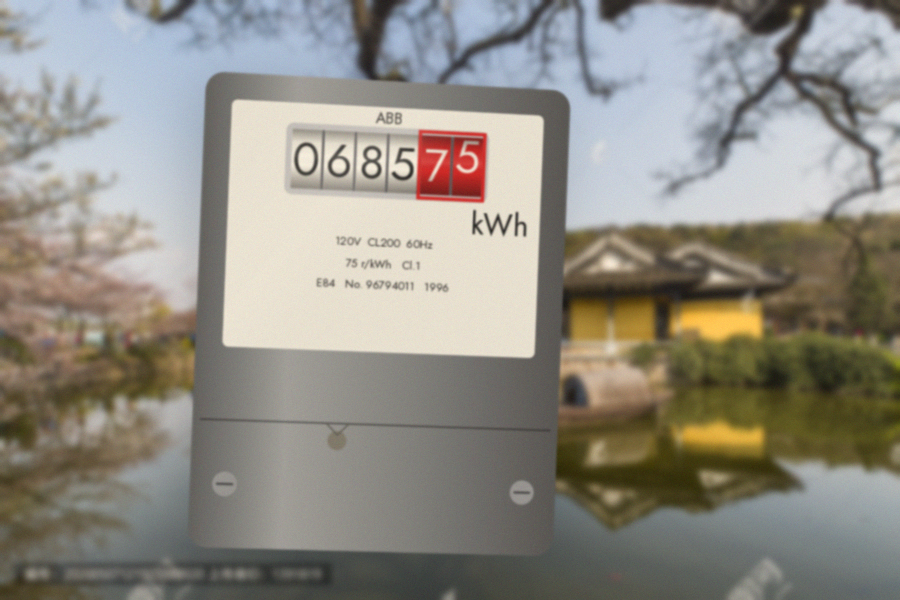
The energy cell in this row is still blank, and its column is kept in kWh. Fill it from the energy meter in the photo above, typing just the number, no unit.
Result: 685.75
